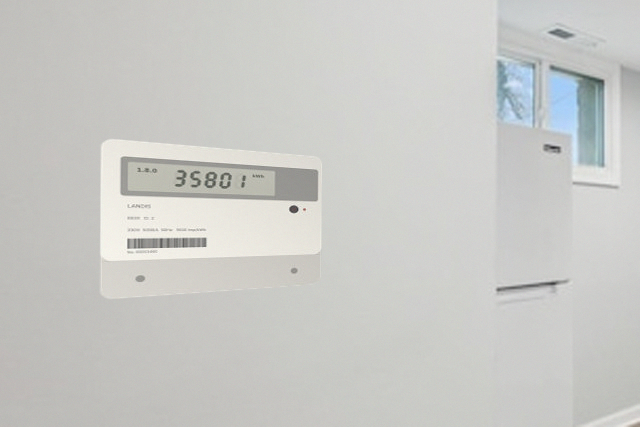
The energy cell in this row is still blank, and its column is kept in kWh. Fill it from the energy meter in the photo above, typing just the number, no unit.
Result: 35801
